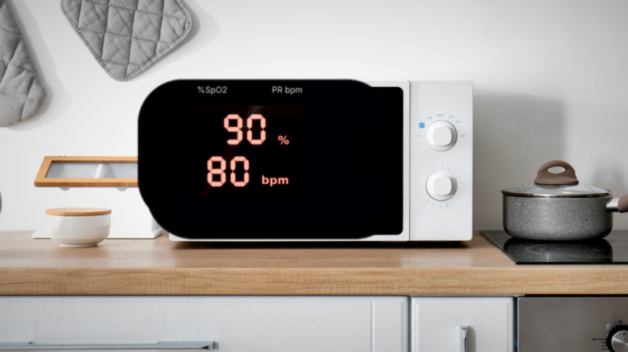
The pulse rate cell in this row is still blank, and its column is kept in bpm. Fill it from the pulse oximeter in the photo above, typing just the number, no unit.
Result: 80
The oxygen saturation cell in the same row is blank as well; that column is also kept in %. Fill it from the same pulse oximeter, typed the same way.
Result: 90
